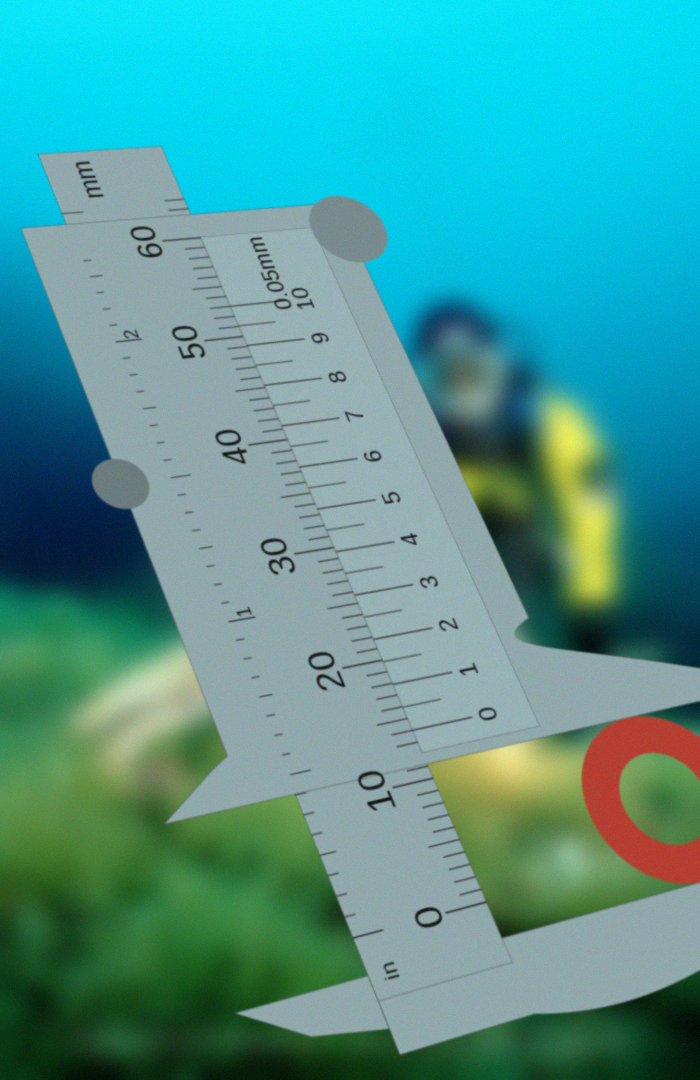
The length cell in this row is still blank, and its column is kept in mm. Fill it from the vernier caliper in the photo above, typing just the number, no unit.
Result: 14.0
